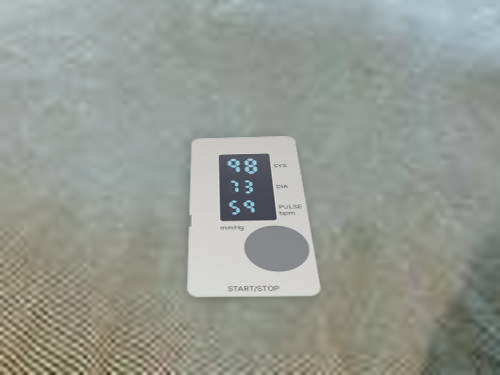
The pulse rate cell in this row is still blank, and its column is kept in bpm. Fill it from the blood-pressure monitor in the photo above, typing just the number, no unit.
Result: 59
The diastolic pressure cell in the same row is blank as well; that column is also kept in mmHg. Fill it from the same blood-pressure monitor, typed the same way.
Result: 73
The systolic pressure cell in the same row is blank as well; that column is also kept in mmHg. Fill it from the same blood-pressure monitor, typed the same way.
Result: 98
